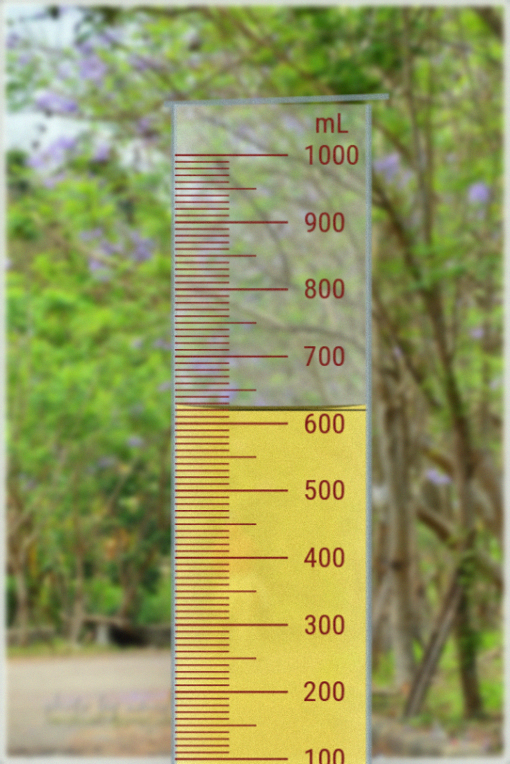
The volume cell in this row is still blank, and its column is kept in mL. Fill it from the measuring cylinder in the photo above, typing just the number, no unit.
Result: 620
